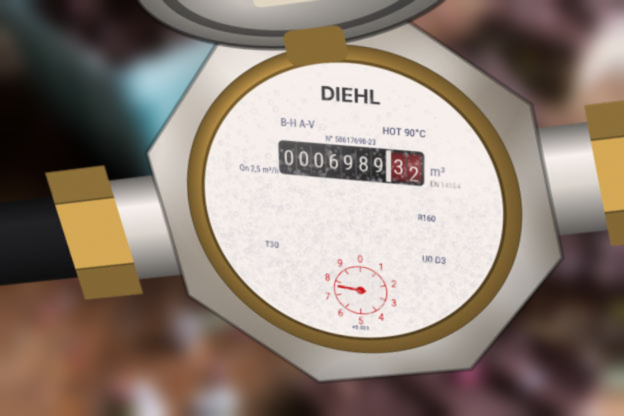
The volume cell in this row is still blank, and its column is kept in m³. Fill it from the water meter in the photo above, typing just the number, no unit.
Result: 6989.317
